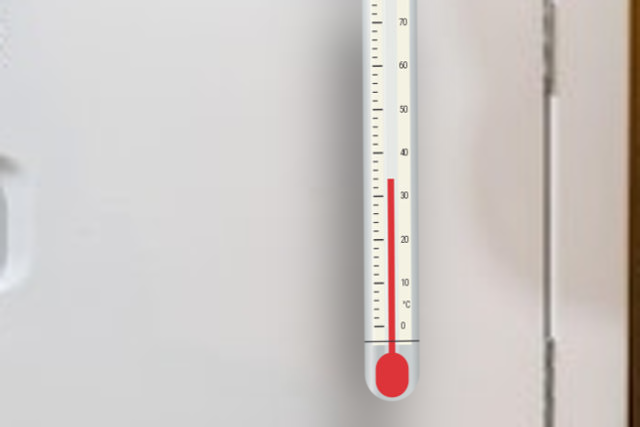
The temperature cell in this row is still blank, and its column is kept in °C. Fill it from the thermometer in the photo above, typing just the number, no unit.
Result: 34
